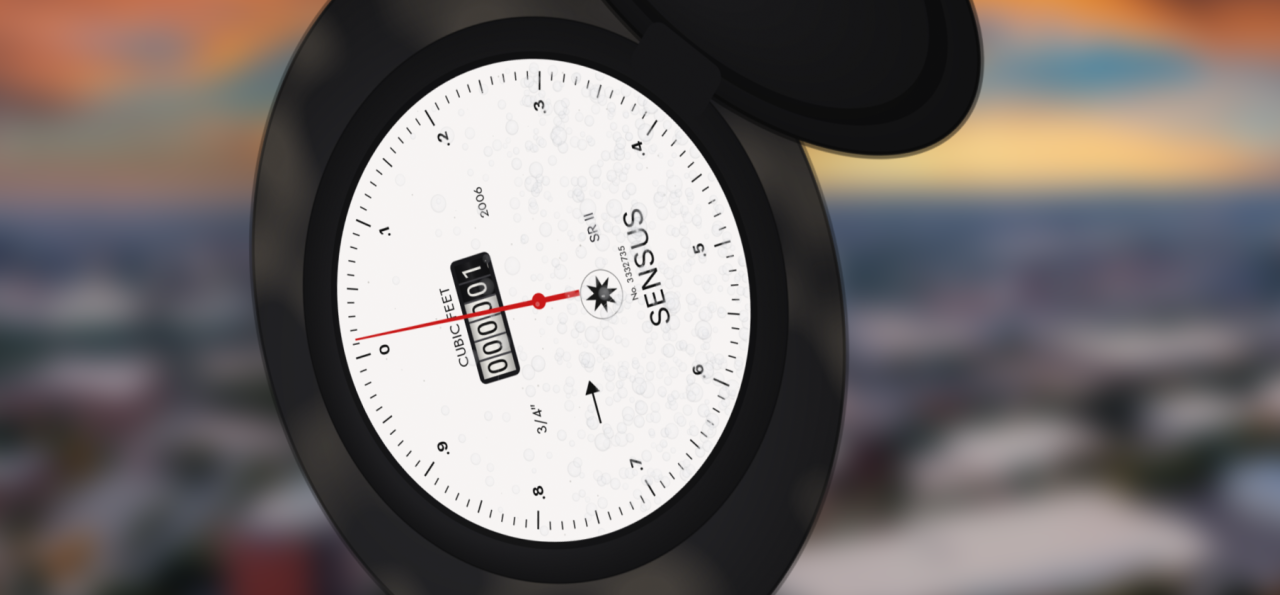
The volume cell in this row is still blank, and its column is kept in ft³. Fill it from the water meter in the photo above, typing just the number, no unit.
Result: 1.01
